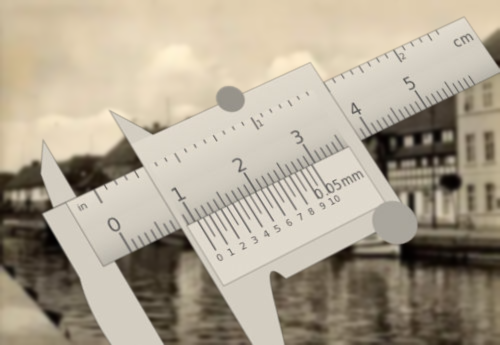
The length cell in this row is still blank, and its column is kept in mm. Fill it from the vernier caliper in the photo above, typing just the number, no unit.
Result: 10.4
